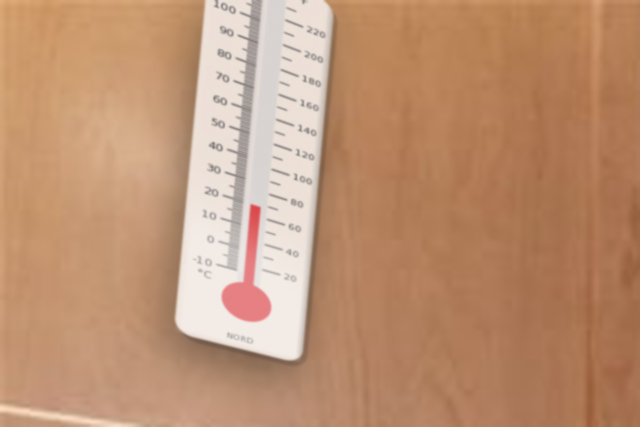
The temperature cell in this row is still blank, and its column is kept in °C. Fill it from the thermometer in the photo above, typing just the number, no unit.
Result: 20
